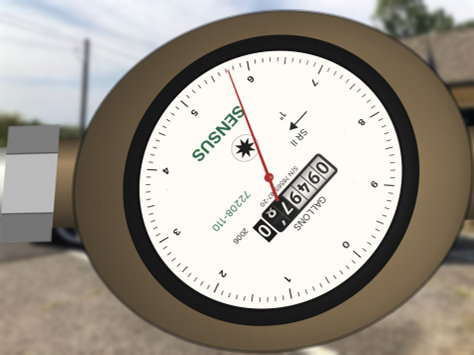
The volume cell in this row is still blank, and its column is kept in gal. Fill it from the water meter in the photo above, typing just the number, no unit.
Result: 949775.7
